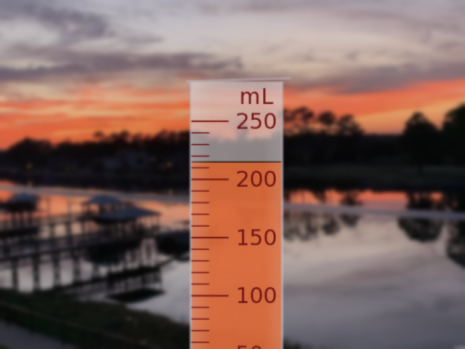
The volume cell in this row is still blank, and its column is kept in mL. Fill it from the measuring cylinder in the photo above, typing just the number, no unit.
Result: 215
